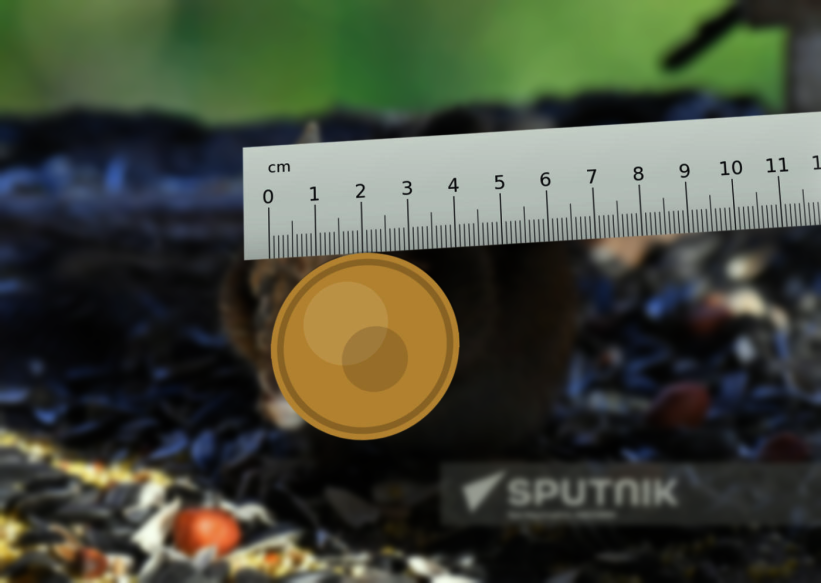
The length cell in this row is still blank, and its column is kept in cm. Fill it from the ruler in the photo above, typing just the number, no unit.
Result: 4
